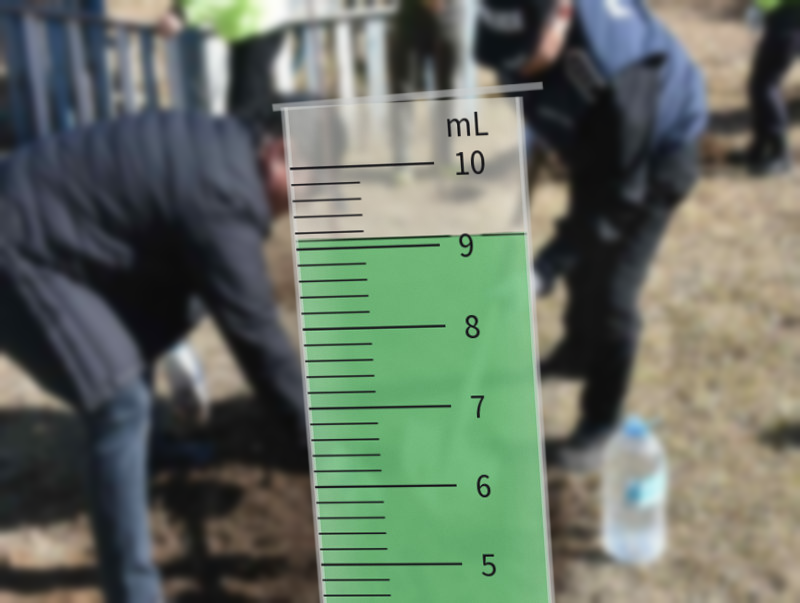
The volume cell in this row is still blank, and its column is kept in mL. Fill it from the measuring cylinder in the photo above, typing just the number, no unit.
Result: 9.1
